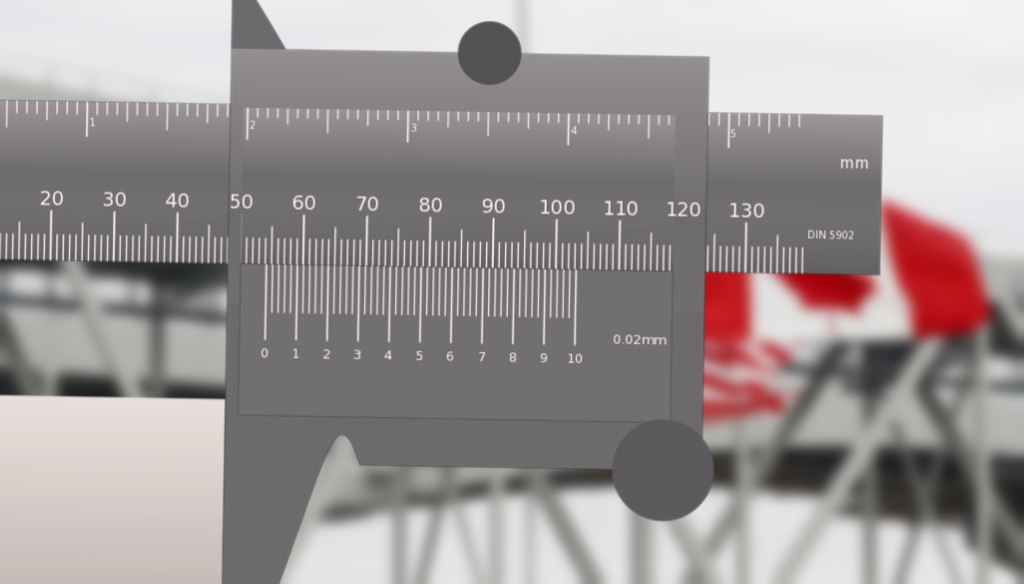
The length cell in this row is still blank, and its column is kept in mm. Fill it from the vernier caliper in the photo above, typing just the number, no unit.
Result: 54.2
